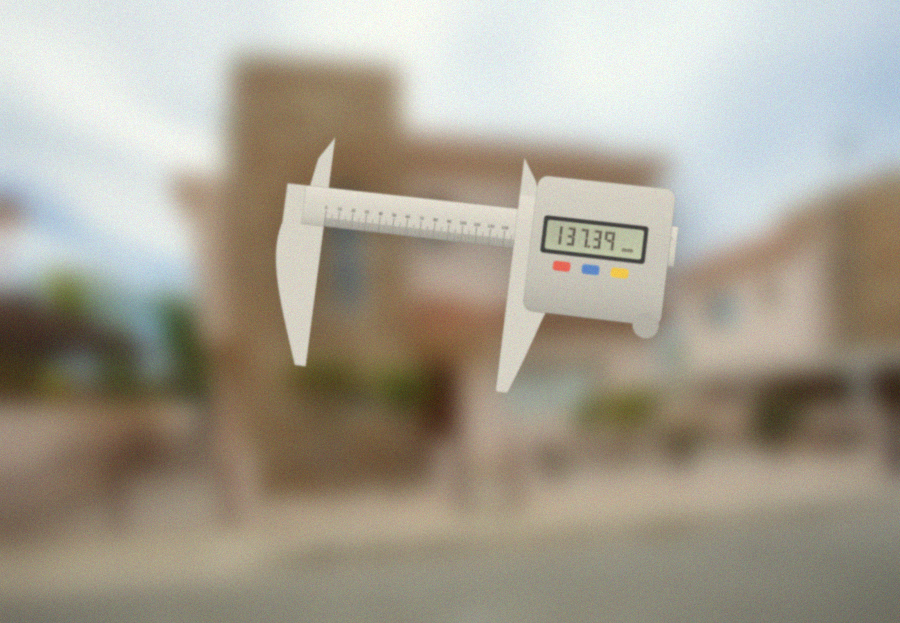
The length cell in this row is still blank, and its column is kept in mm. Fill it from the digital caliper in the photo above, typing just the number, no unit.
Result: 137.39
